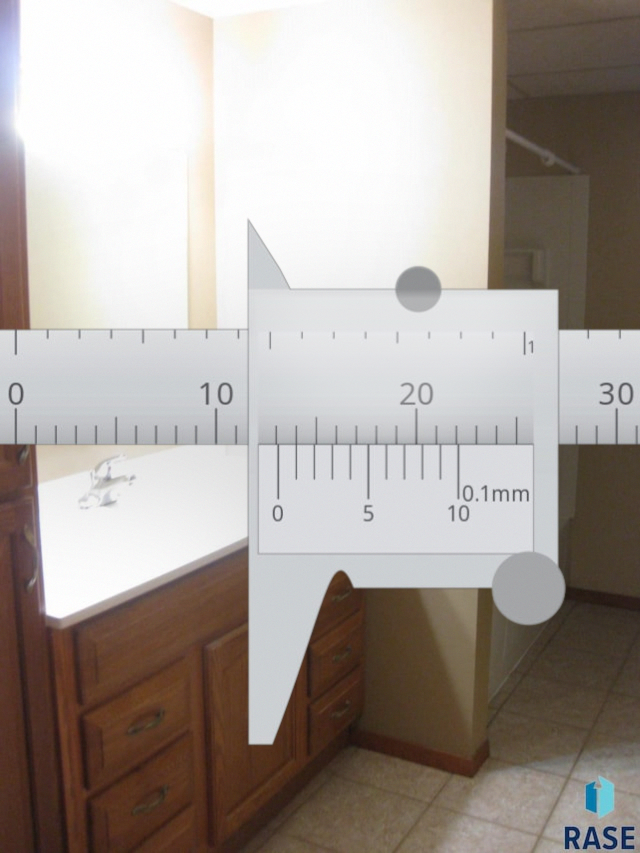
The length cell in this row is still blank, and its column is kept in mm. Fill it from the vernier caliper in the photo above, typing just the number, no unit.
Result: 13.1
